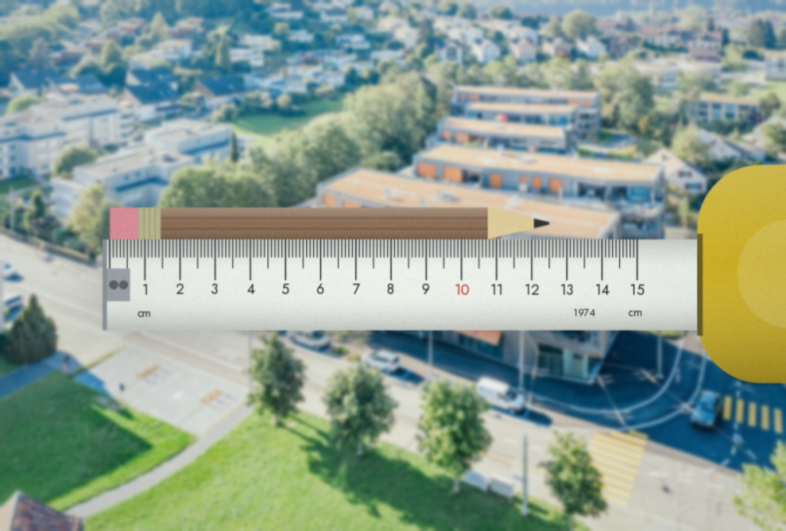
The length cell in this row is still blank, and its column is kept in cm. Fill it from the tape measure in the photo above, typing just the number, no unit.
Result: 12.5
